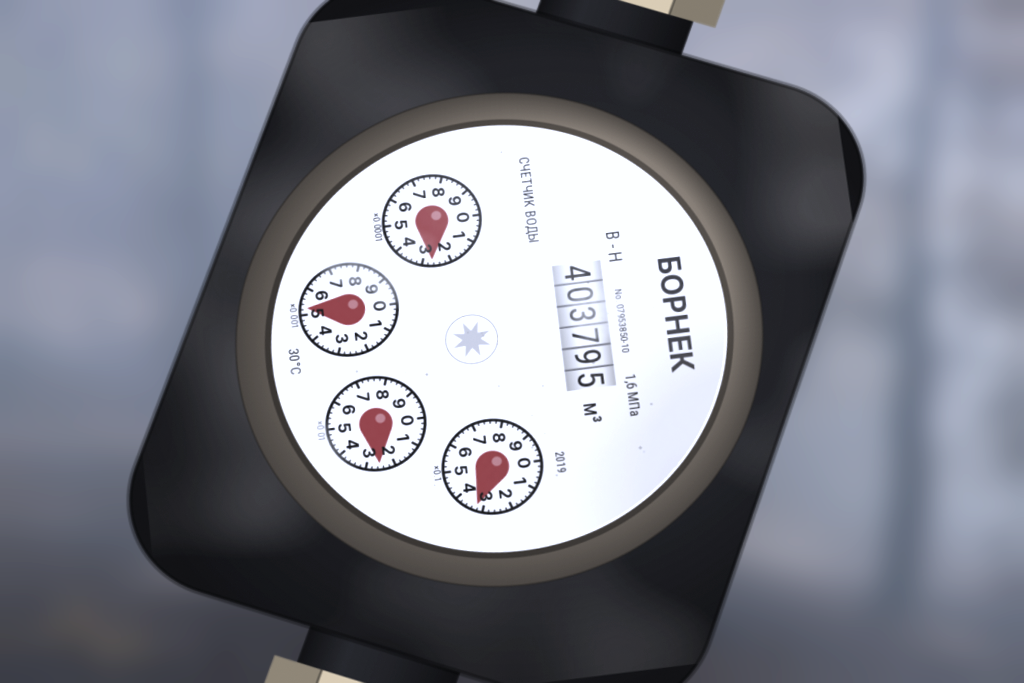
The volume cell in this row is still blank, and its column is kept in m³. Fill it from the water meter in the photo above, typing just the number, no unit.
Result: 403795.3252
